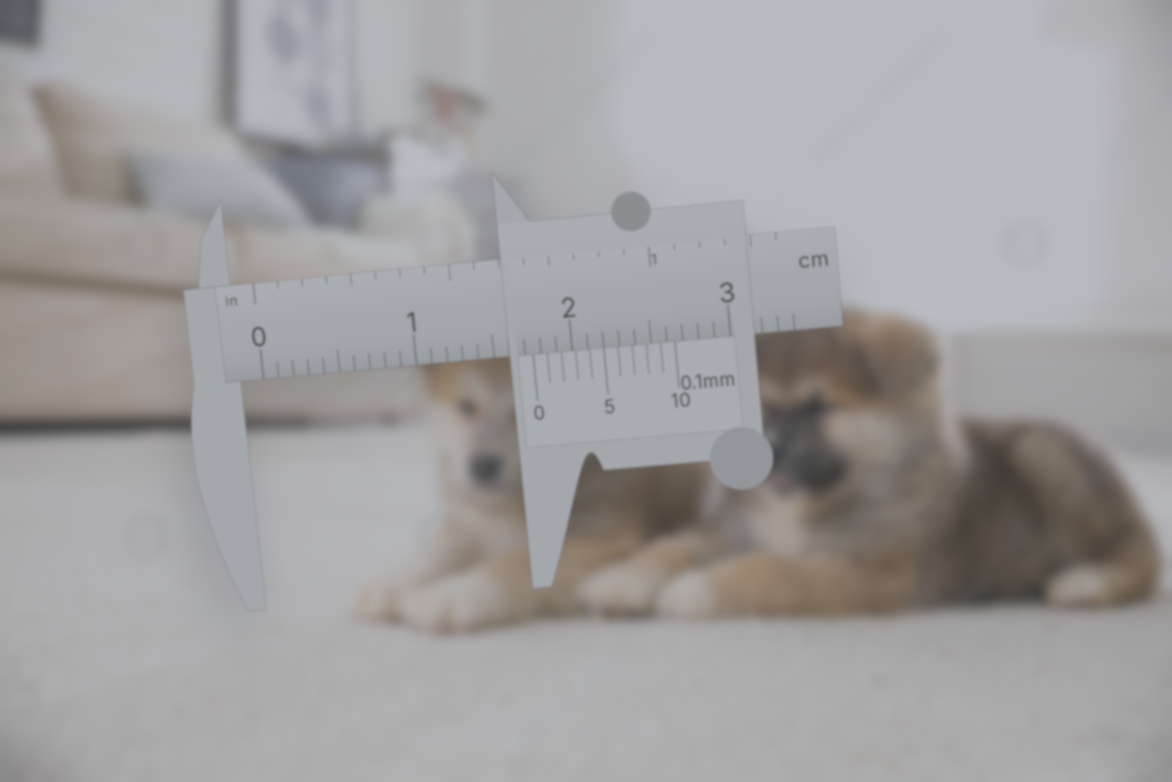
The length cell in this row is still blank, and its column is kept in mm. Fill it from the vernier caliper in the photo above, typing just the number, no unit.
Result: 17.5
